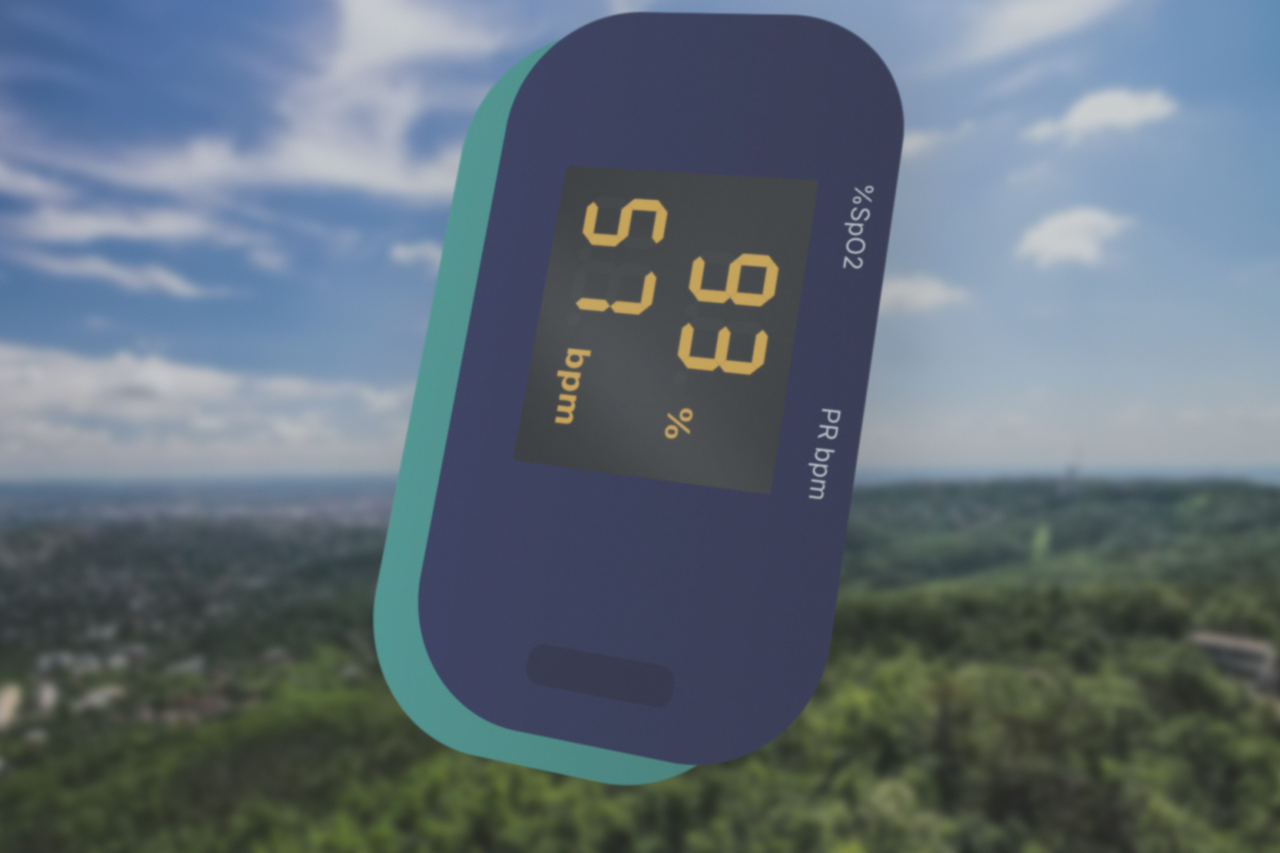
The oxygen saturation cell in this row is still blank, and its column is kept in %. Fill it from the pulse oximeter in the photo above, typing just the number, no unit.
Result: 93
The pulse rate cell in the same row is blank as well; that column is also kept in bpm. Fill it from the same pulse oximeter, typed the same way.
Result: 57
